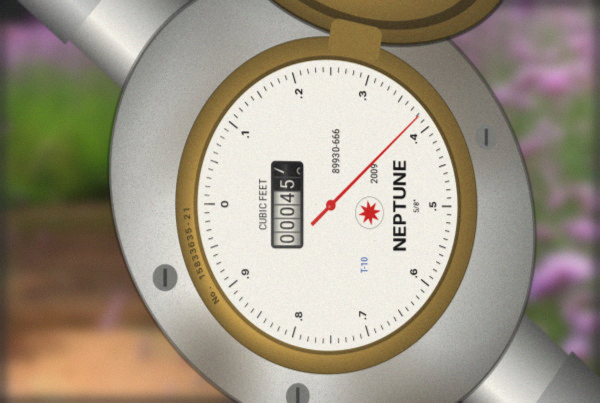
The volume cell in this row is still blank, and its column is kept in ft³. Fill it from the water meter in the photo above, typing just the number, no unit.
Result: 457.38
